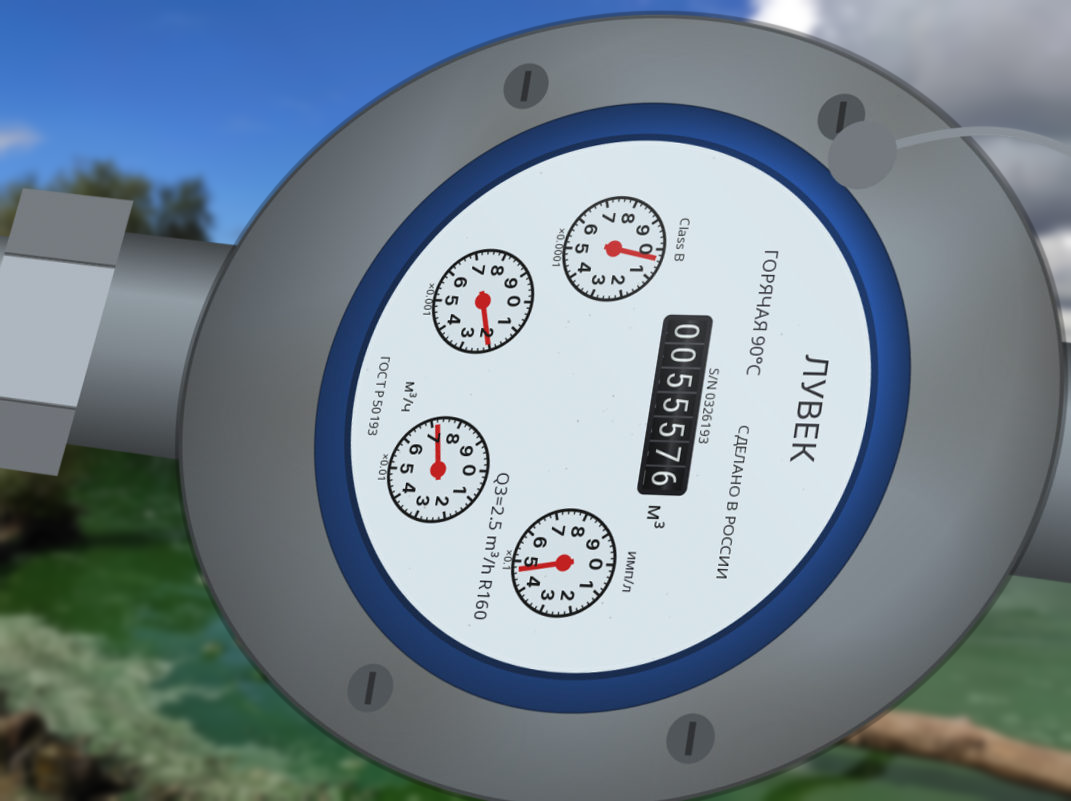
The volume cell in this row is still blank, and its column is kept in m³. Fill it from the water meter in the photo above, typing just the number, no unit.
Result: 55576.4720
